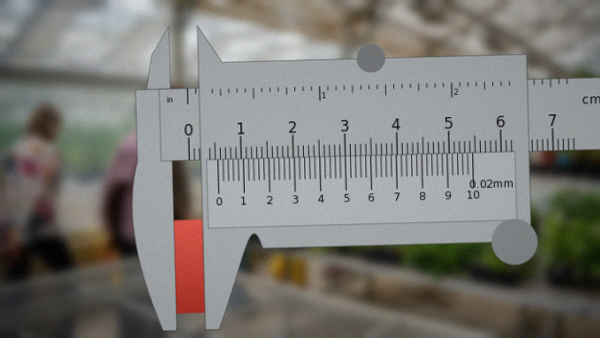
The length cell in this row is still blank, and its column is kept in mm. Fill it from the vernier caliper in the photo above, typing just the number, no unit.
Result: 5.5
